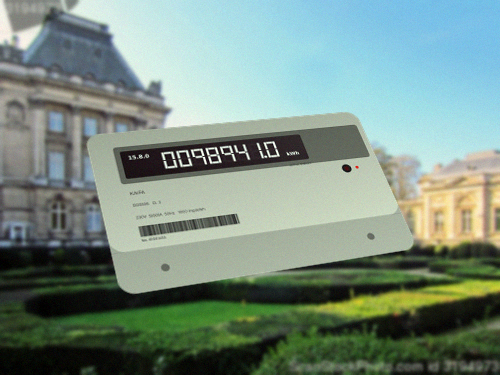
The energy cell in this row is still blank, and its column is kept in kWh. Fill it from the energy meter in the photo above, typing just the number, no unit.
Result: 98941.0
